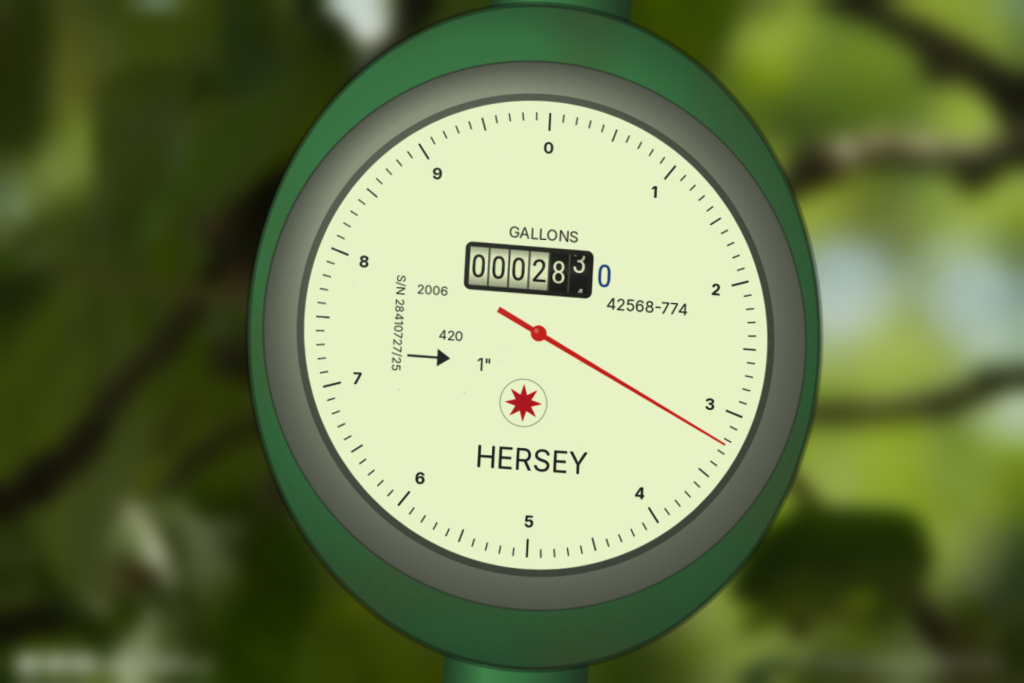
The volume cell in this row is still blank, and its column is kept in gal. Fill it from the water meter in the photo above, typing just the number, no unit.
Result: 2833.2
